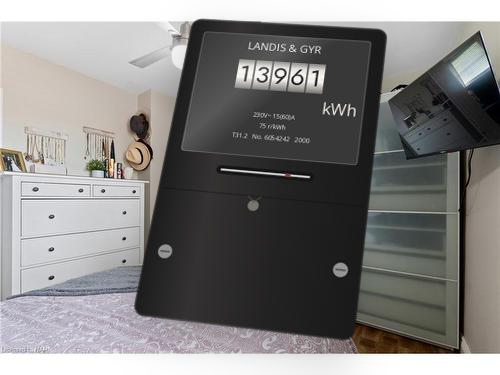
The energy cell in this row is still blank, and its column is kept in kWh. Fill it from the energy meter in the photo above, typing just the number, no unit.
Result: 13961
